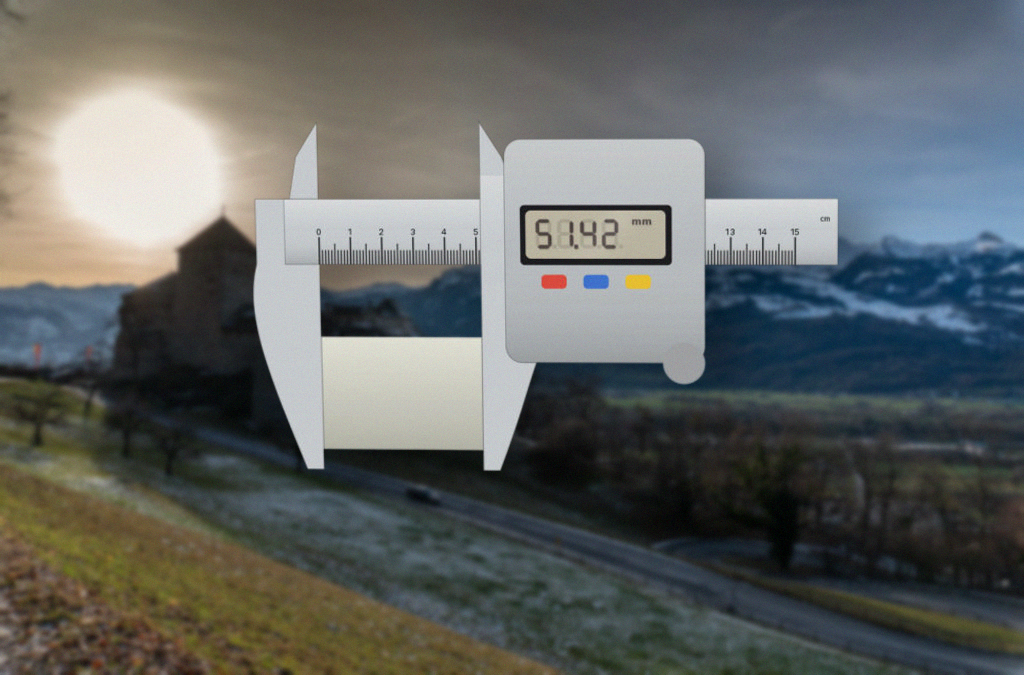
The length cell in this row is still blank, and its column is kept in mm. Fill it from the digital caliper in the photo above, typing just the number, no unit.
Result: 51.42
